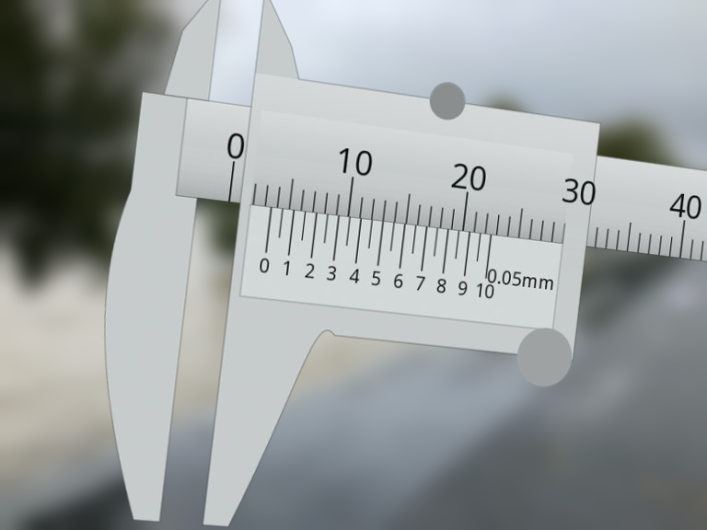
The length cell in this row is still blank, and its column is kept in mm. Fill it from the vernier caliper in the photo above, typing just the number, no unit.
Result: 3.5
